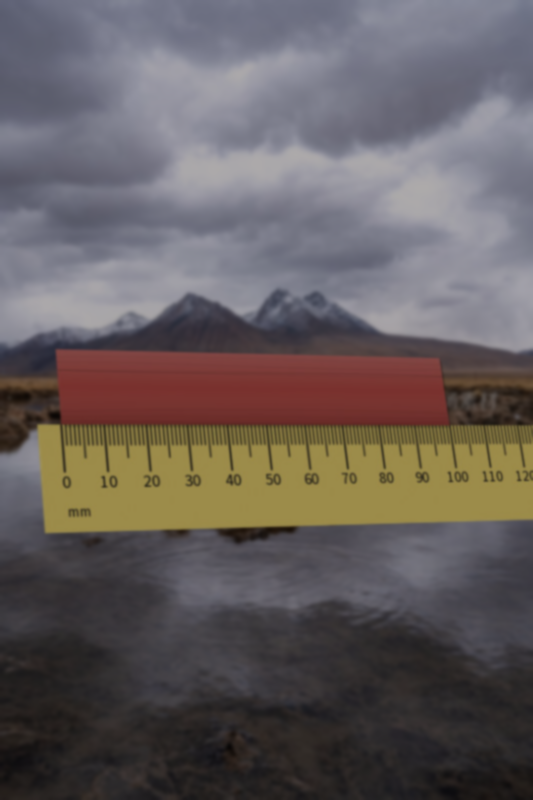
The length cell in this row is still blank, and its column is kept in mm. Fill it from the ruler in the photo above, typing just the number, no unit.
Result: 100
